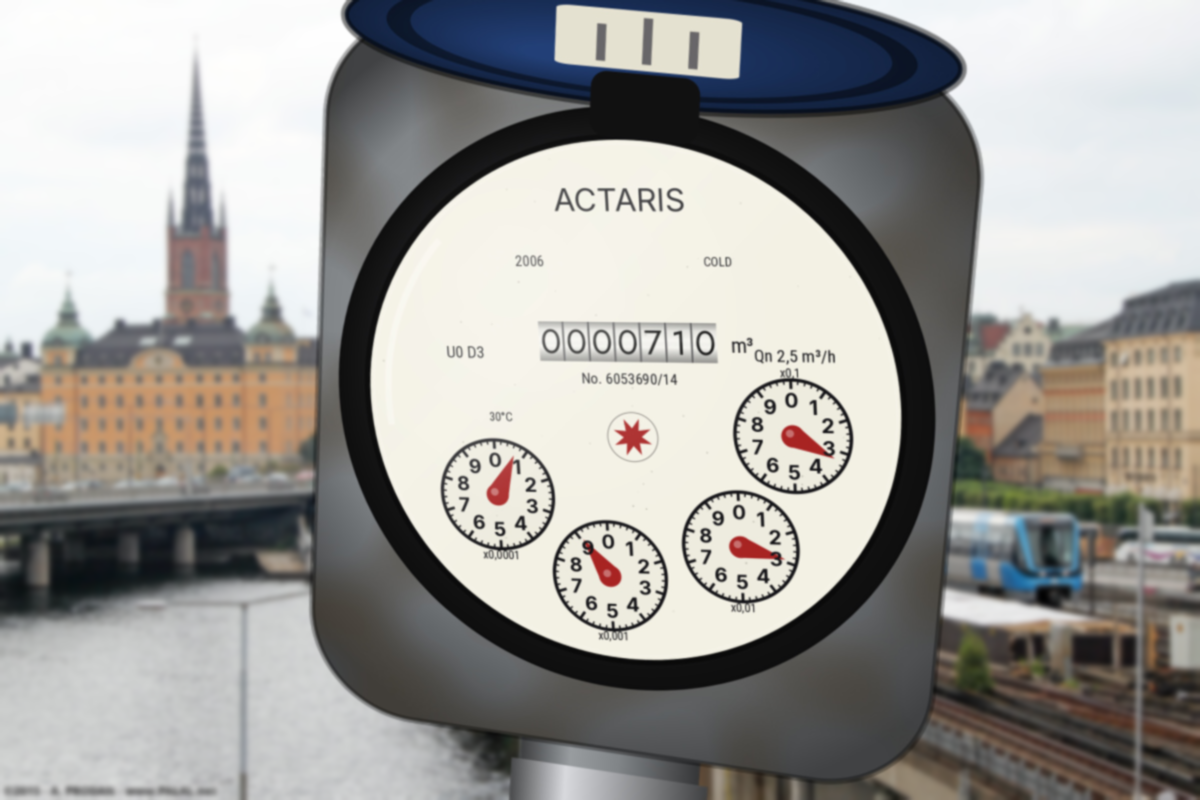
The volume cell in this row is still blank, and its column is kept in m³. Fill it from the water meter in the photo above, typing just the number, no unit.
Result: 710.3290
